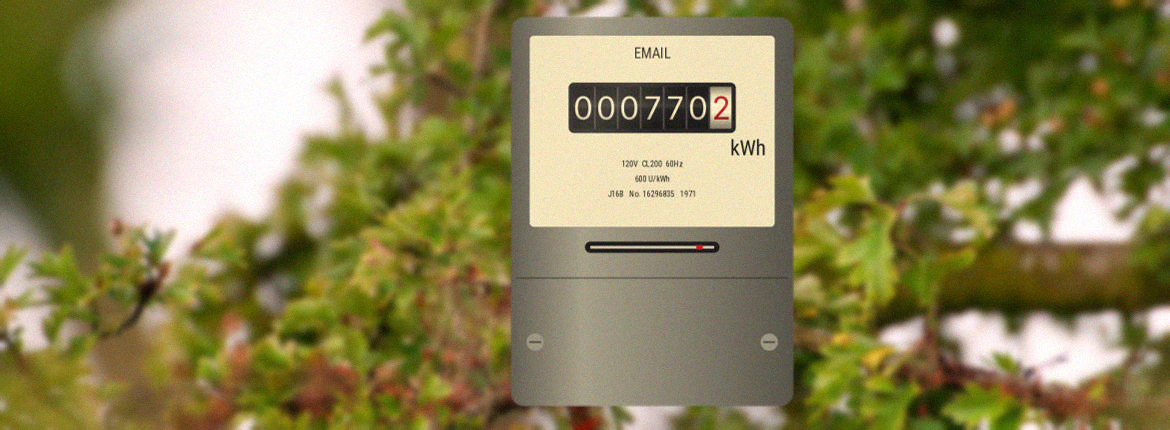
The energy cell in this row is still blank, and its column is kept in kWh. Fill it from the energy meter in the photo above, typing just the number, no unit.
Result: 770.2
